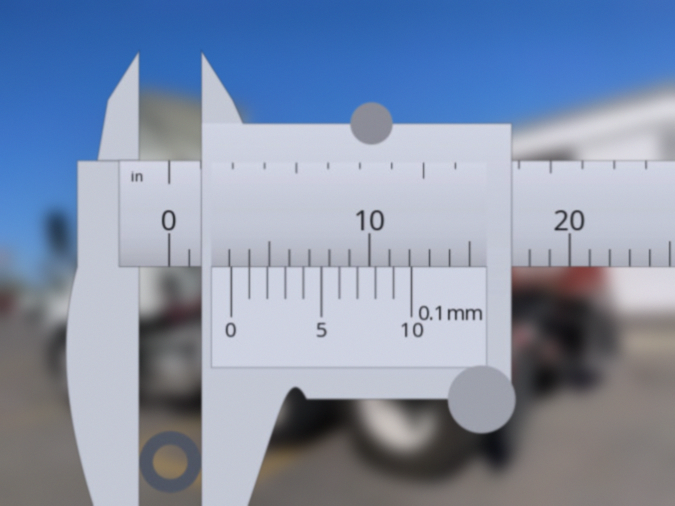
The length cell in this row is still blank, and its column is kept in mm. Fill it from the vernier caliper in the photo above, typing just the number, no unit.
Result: 3.1
